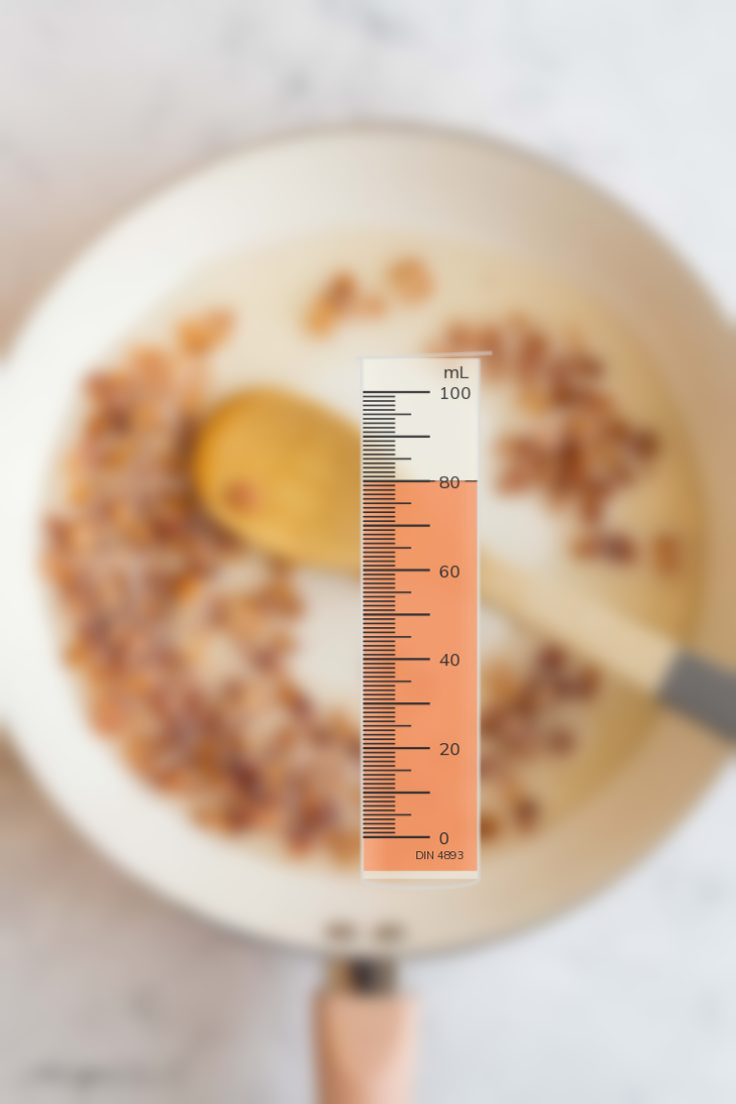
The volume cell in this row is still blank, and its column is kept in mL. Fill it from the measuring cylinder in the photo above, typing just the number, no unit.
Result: 80
